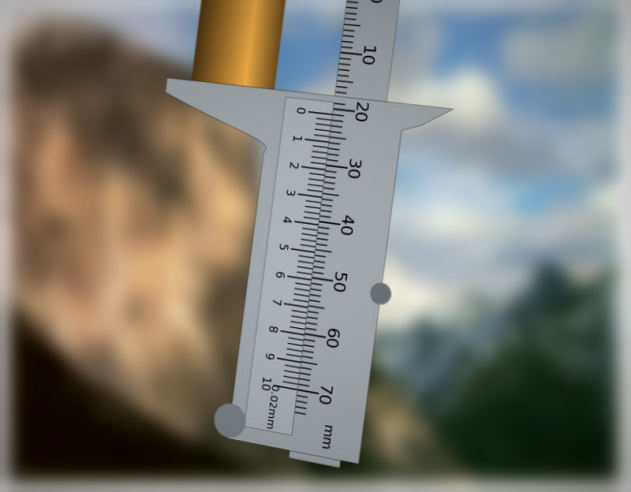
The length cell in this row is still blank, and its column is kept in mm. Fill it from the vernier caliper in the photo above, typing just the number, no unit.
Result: 21.0
